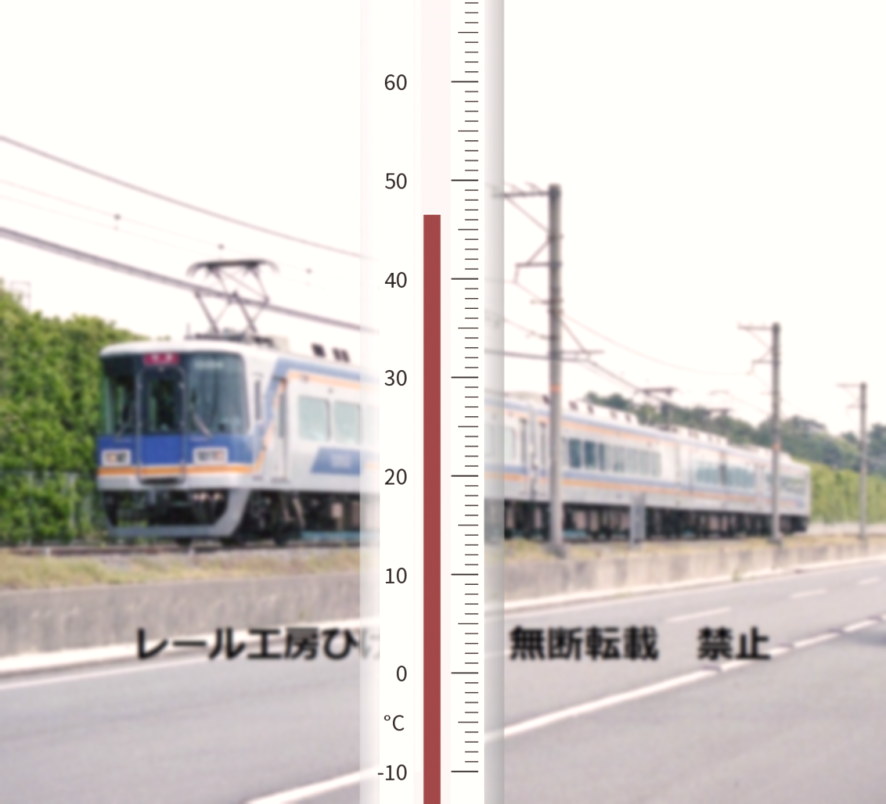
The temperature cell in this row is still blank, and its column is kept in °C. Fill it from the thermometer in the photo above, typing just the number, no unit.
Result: 46.5
